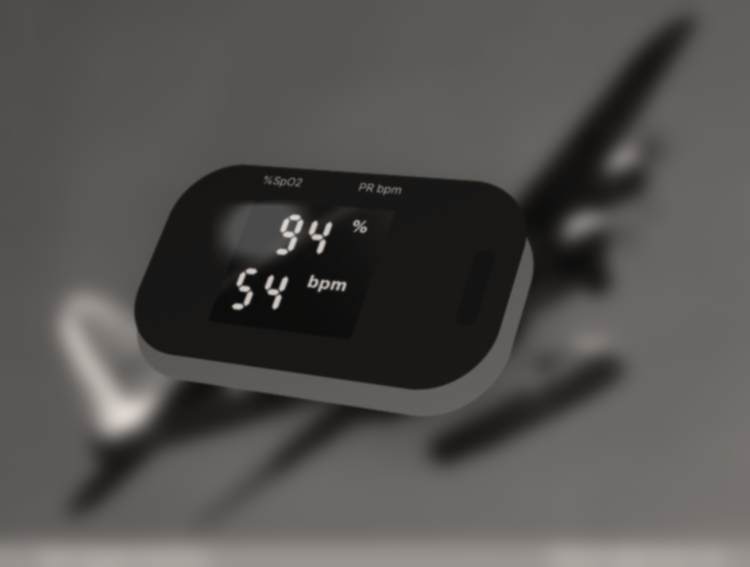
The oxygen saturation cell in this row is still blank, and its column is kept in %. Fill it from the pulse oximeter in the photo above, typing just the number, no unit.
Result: 94
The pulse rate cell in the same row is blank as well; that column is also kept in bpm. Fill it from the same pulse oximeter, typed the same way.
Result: 54
